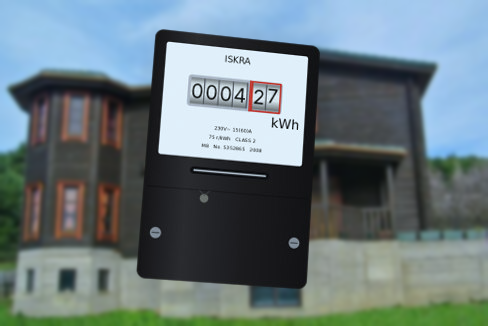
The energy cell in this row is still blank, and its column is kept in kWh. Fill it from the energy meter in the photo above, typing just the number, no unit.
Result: 4.27
